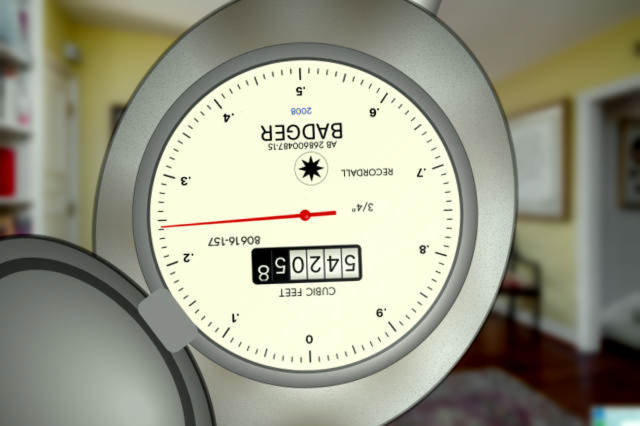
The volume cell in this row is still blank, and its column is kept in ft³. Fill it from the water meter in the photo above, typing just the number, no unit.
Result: 542058.24
